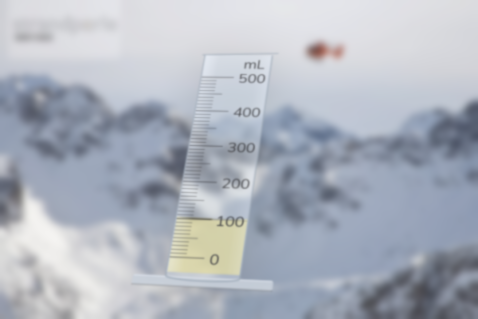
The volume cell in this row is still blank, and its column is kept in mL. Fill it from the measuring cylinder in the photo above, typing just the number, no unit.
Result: 100
